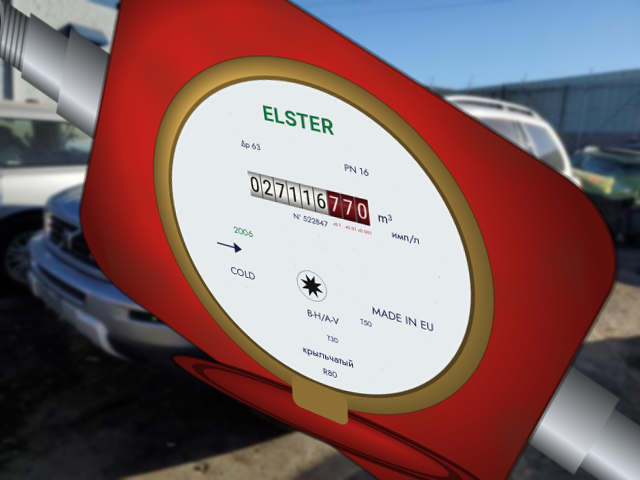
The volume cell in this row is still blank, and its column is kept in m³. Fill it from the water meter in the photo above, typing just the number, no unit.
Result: 27116.770
